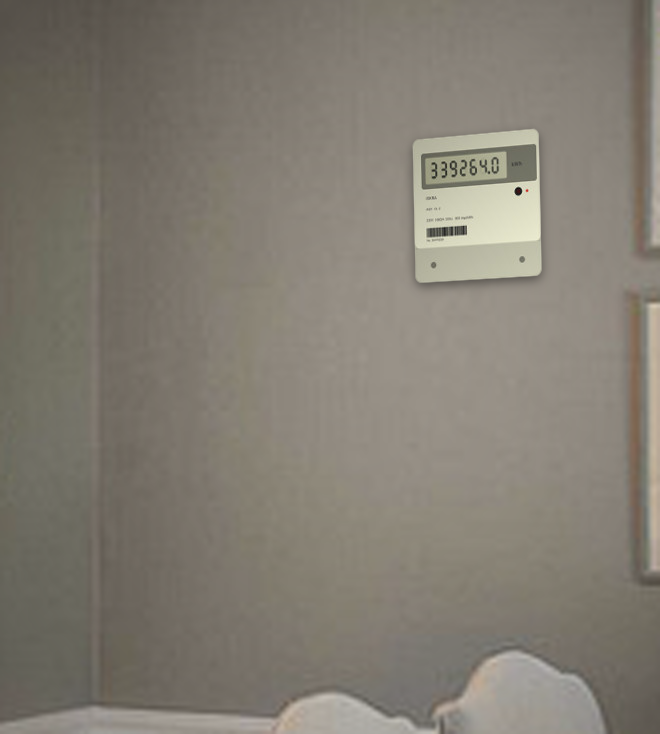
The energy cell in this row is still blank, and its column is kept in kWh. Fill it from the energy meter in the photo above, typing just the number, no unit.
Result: 339264.0
